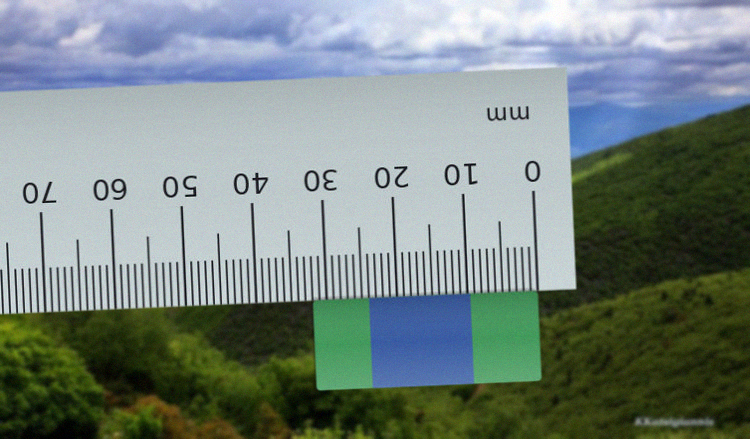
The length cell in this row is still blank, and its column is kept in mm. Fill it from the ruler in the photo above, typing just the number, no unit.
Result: 32
